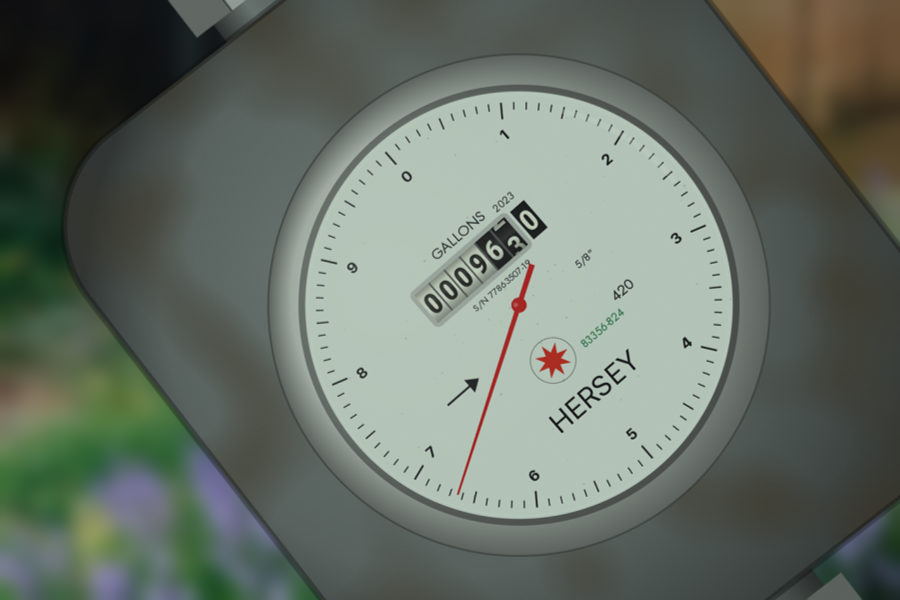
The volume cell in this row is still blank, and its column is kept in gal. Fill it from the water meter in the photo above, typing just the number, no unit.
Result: 9626.6
